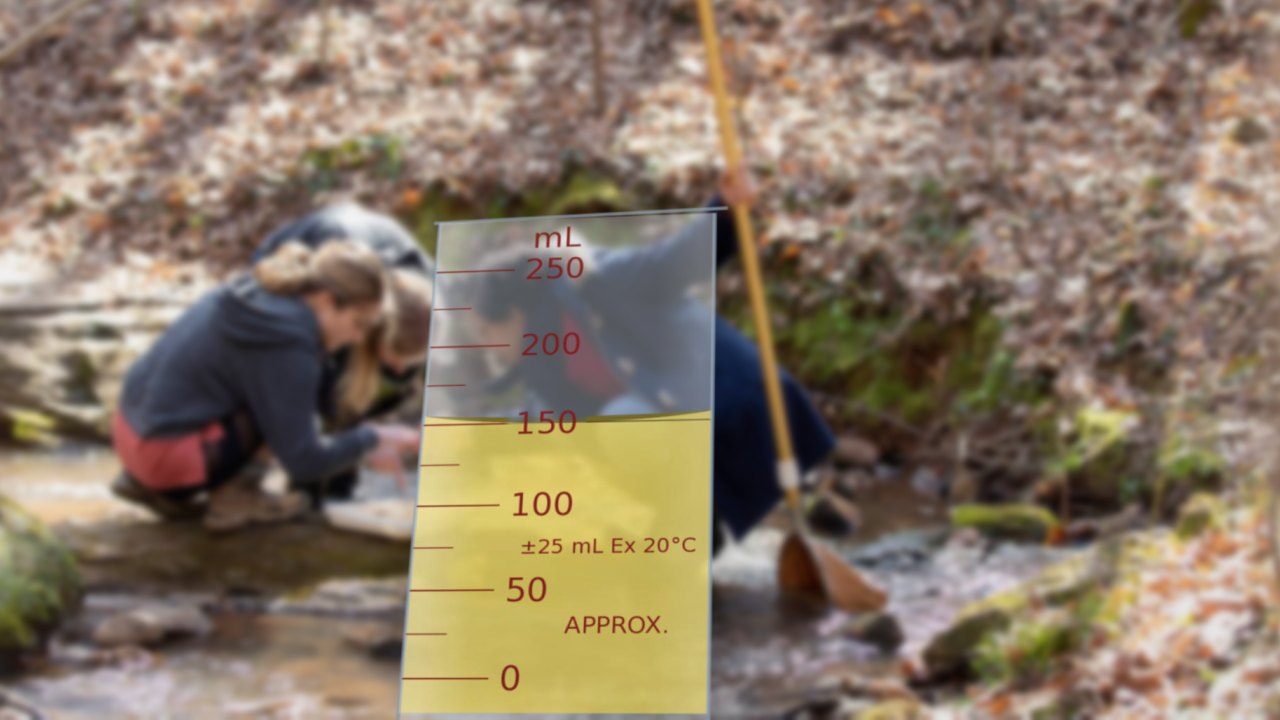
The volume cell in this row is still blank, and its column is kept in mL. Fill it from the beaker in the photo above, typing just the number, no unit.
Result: 150
